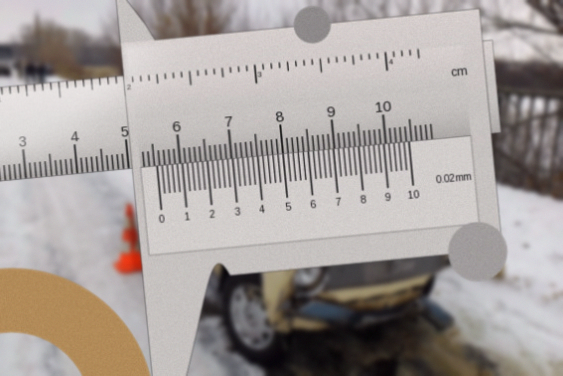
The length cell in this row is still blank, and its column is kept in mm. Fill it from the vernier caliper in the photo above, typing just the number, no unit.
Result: 55.5
